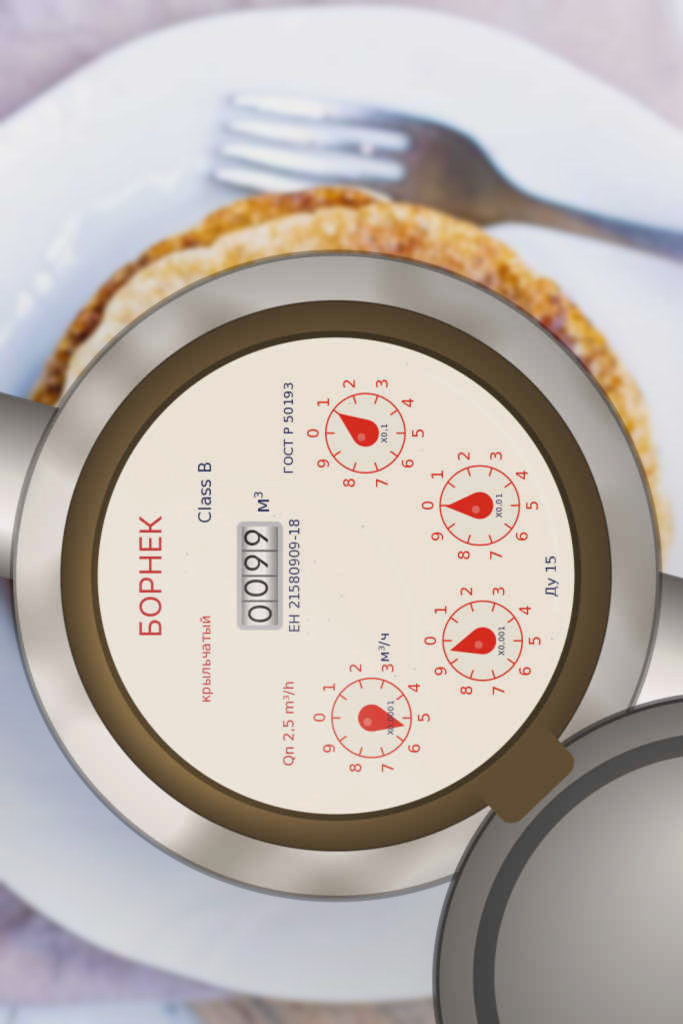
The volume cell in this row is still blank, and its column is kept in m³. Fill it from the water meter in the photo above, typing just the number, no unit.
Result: 99.0995
